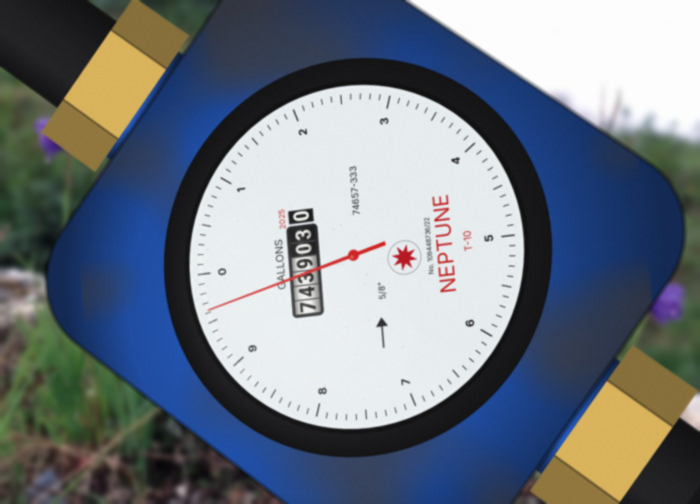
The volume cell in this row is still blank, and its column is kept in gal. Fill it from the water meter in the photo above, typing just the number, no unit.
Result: 7439029.6
